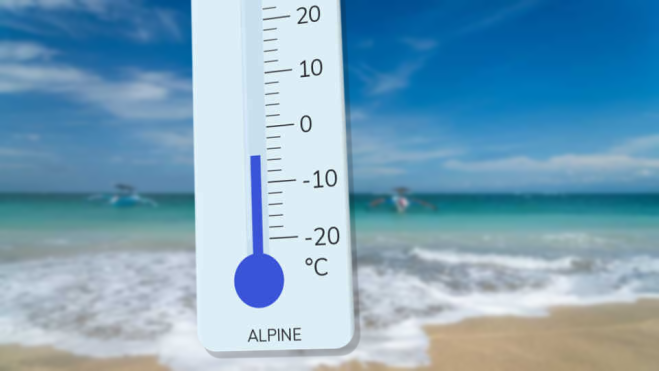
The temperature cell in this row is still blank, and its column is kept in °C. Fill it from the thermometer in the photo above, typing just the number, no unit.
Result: -5
